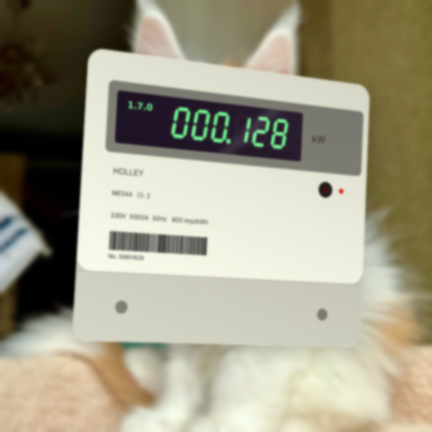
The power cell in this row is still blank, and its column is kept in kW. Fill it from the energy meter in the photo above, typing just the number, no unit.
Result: 0.128
